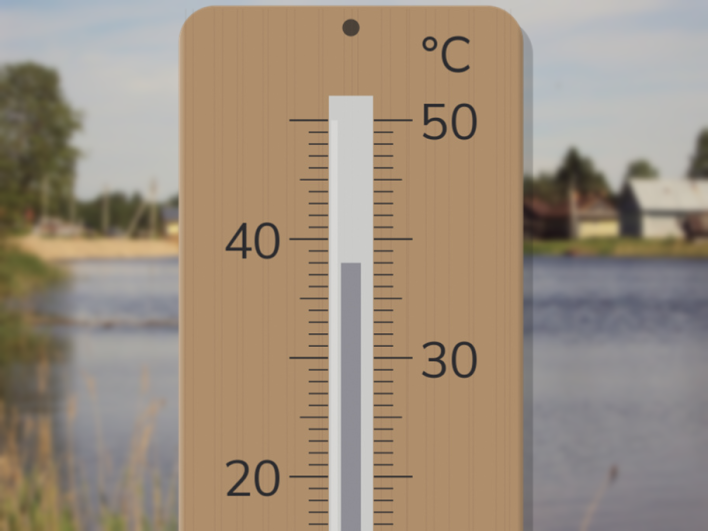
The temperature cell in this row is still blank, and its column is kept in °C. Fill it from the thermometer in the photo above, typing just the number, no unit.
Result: 38
